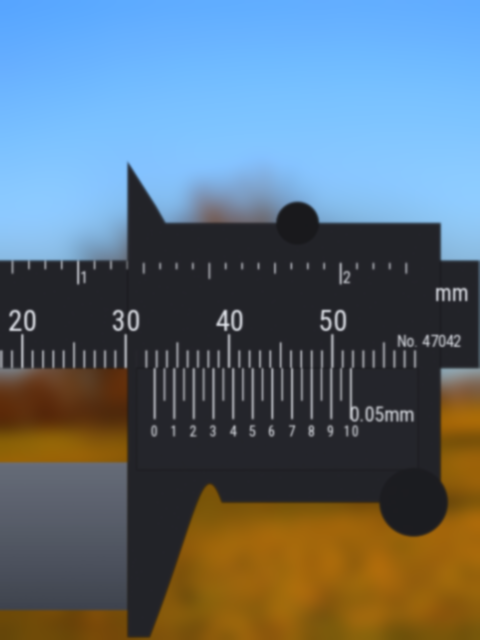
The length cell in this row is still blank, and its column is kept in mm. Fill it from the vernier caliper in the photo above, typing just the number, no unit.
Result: 32.8
